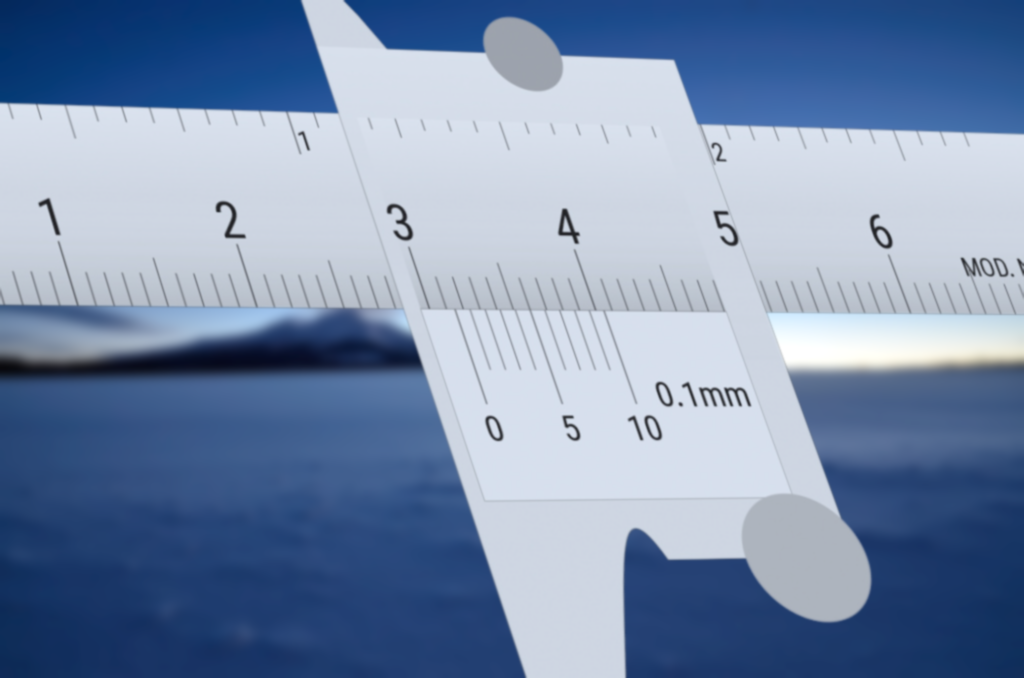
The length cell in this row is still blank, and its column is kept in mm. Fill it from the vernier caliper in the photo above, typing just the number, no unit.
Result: 31.5
